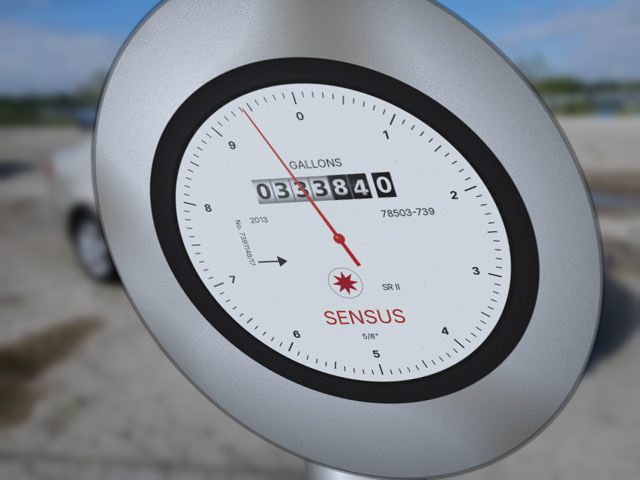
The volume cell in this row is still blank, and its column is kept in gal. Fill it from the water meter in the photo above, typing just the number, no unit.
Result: 333839.4
